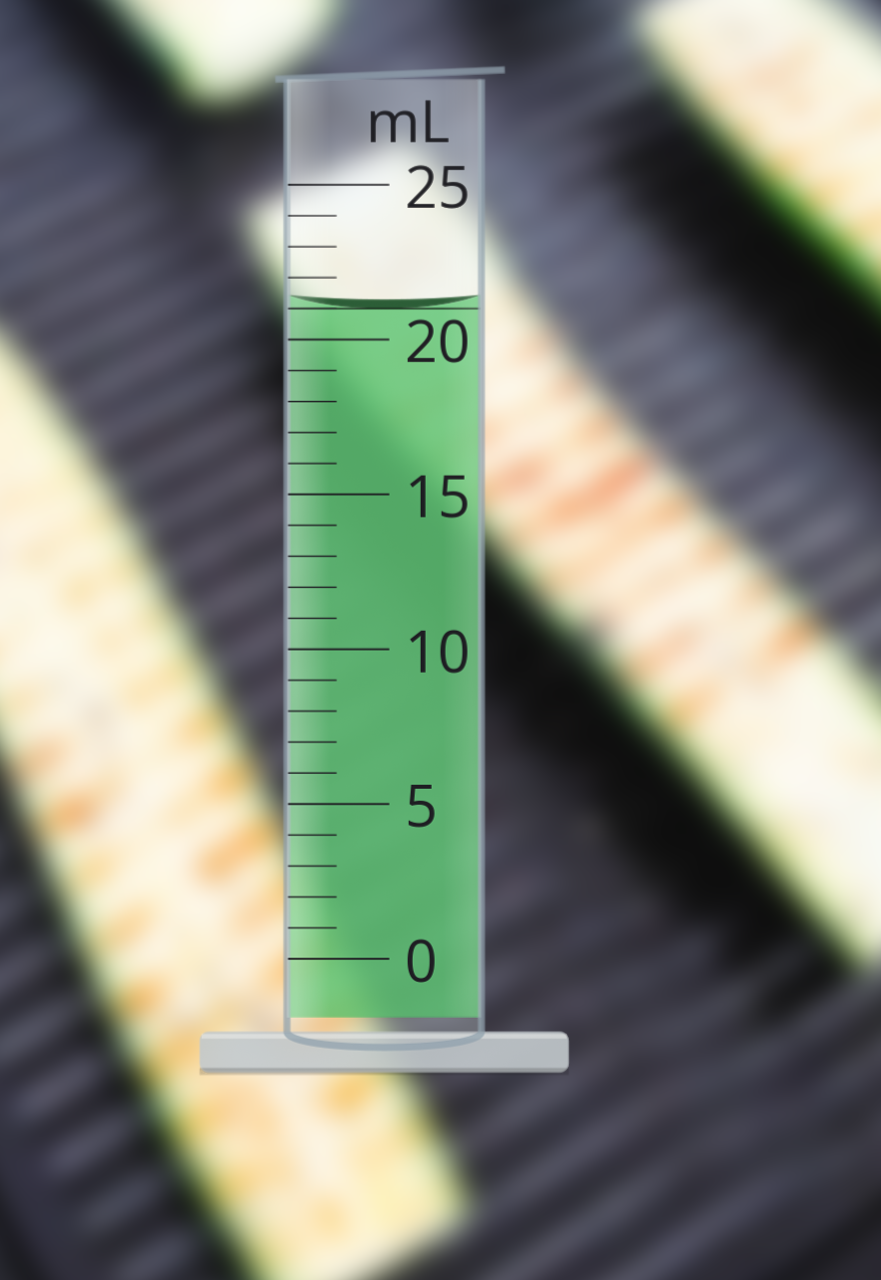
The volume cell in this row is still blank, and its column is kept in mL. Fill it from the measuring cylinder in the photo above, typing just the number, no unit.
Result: 21
